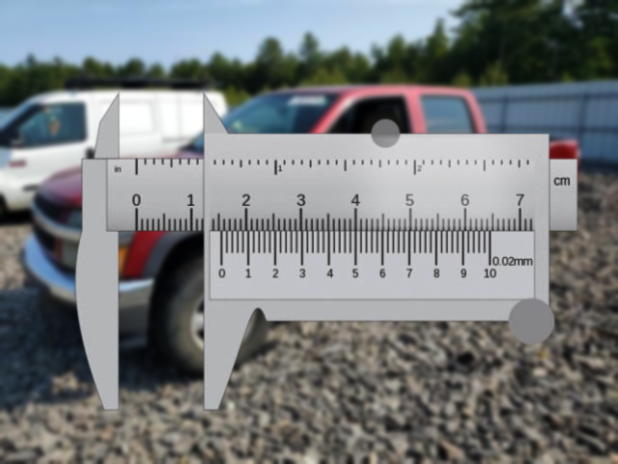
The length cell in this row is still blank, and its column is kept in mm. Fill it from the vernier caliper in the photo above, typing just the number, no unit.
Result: 15.5
